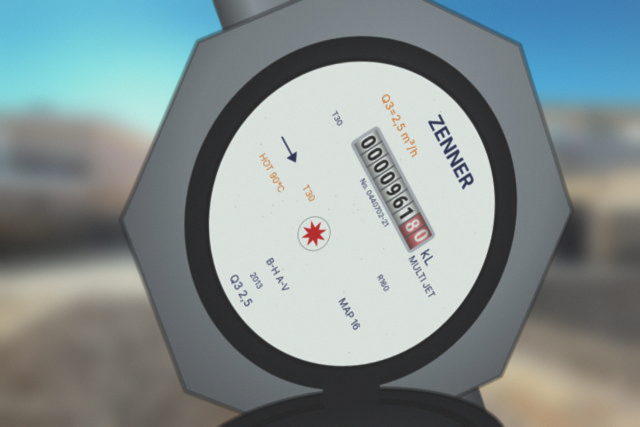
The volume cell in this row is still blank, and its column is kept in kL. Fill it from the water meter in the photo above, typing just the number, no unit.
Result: 961.80
